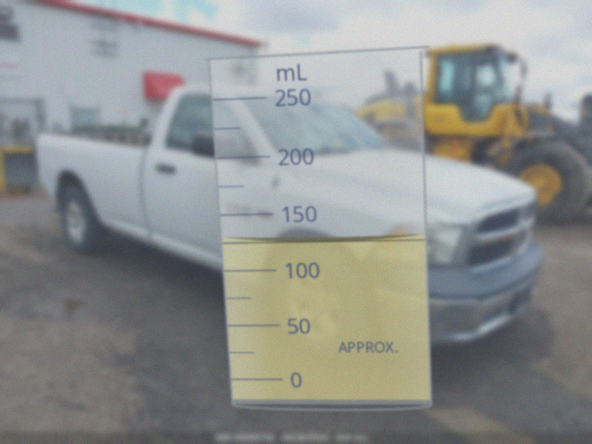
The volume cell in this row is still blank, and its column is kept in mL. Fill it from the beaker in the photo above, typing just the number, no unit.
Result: 125
